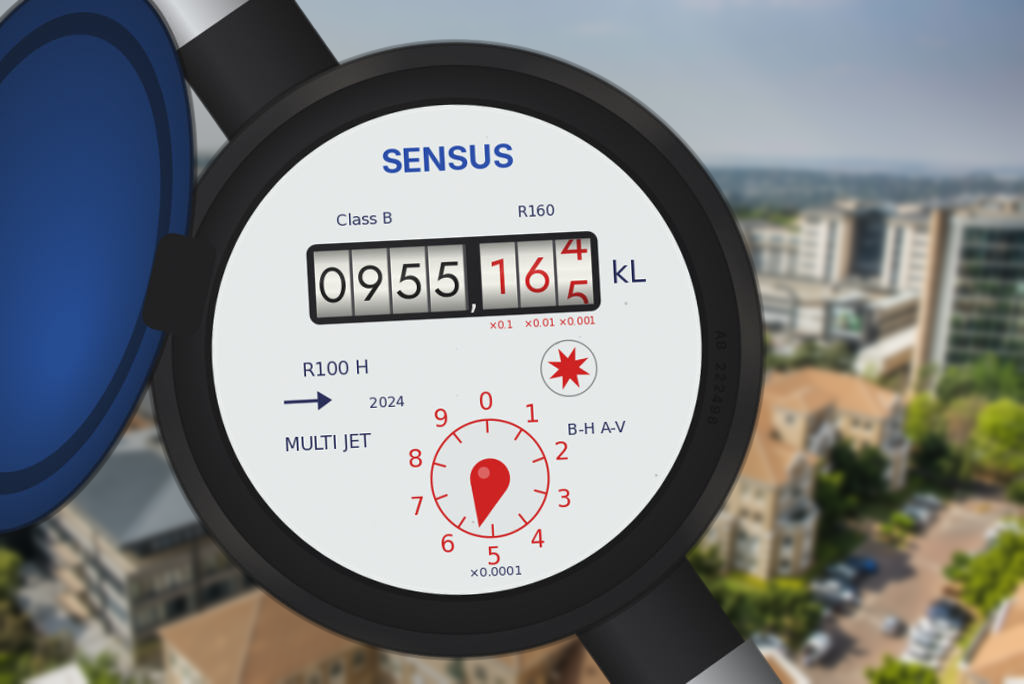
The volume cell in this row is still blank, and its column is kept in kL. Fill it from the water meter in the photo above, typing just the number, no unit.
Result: 955.1645
